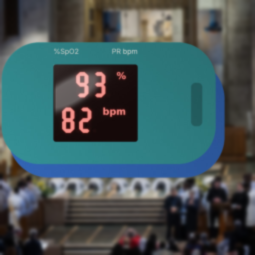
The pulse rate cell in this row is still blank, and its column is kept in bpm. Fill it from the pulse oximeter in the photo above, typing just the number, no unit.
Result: 82
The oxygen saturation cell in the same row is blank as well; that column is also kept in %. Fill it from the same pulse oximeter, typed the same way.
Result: 93
